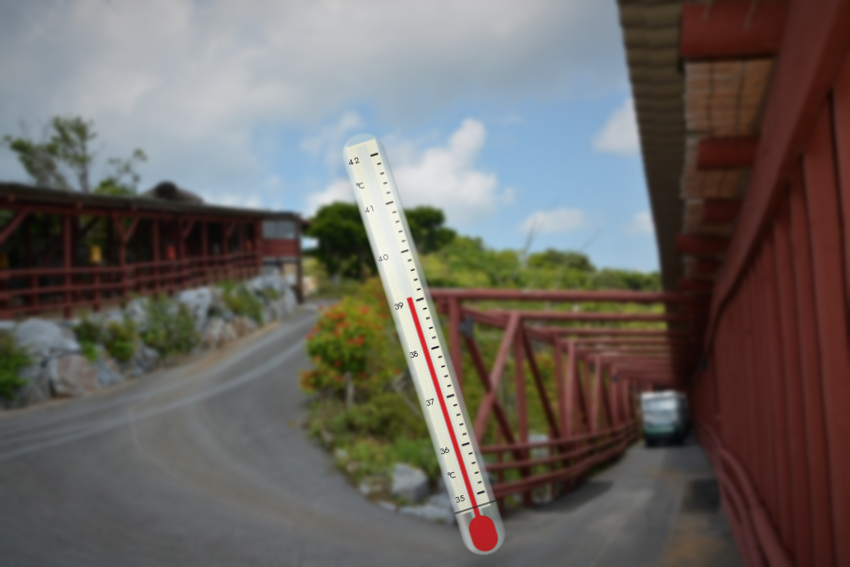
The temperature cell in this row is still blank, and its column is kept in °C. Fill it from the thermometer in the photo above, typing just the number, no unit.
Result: 39.1
